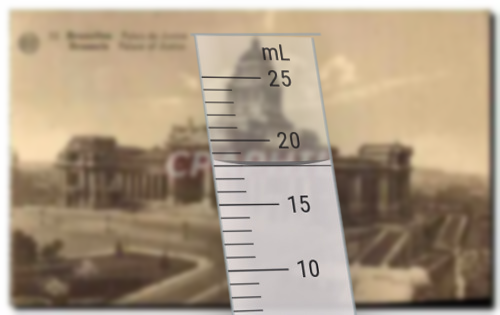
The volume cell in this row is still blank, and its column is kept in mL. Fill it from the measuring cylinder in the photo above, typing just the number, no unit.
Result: 18
